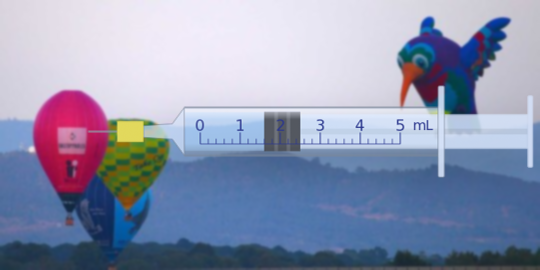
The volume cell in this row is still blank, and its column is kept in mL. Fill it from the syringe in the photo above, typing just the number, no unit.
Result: 1.6
